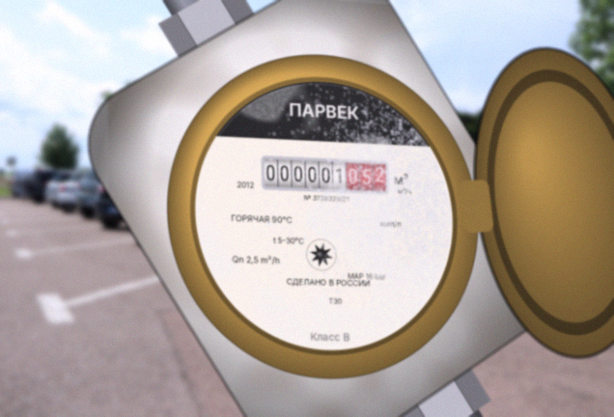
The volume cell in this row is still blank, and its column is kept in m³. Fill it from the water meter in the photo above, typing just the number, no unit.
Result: 1.052
